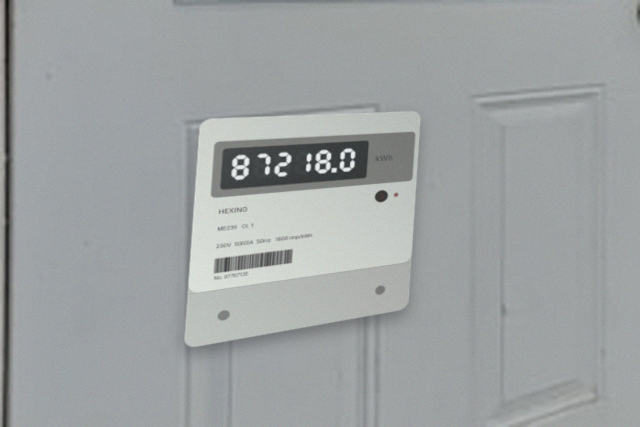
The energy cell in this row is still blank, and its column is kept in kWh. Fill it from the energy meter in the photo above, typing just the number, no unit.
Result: 87218.0
